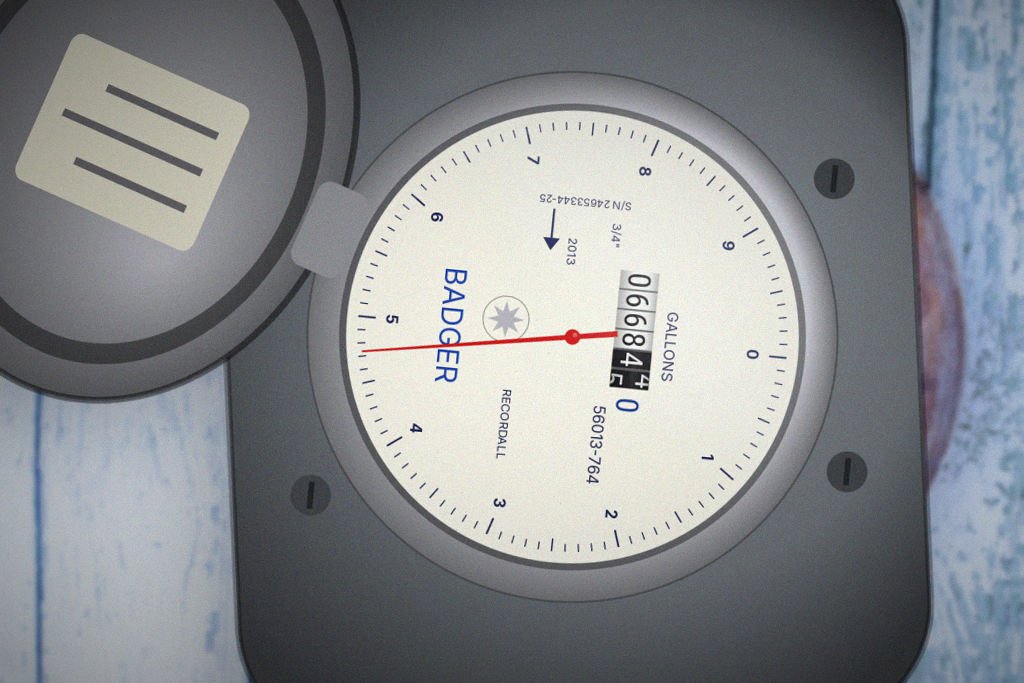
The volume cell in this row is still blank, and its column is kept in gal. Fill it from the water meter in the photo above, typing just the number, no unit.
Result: 668444.7
